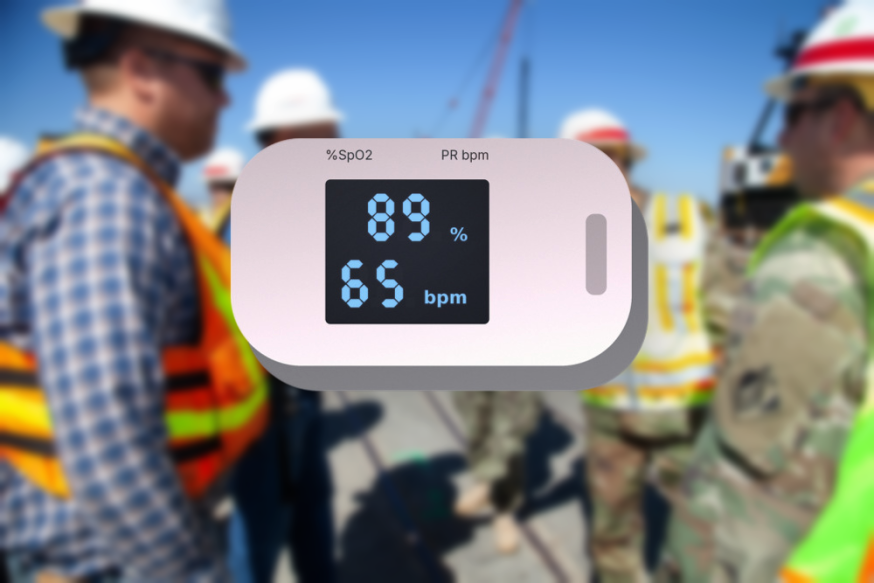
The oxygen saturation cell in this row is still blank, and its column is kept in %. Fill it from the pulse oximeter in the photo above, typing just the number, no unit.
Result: 89
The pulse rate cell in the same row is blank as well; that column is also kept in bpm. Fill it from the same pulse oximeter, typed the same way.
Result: 65
